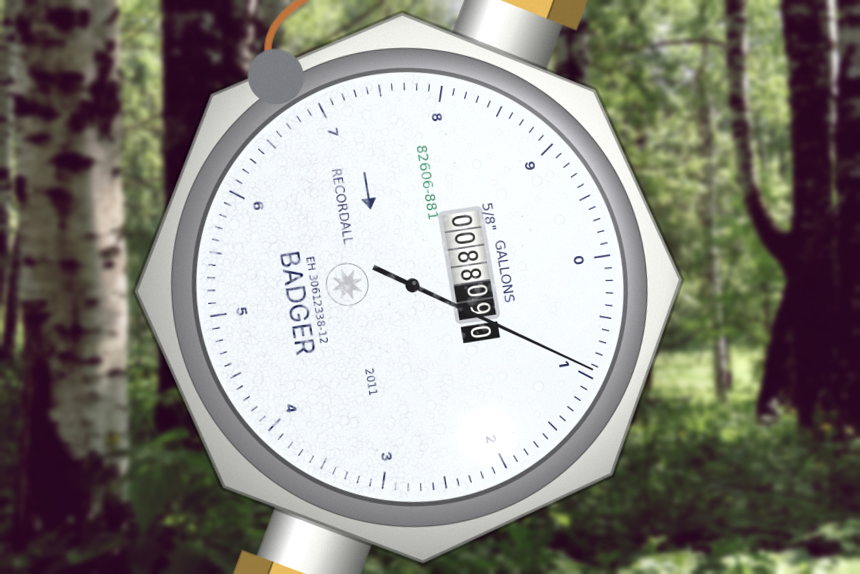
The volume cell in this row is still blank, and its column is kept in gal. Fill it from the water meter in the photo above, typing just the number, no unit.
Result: 88090.9
